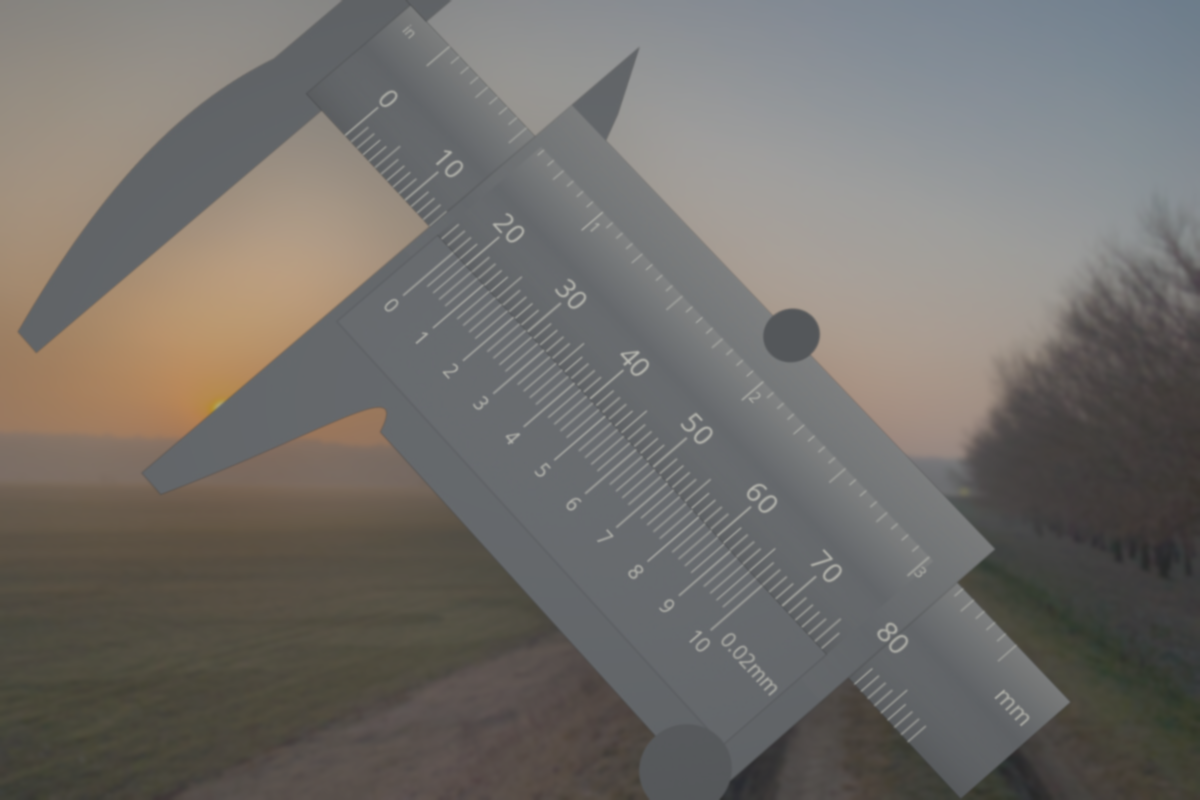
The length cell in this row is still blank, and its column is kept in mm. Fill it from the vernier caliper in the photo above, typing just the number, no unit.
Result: 18.0
